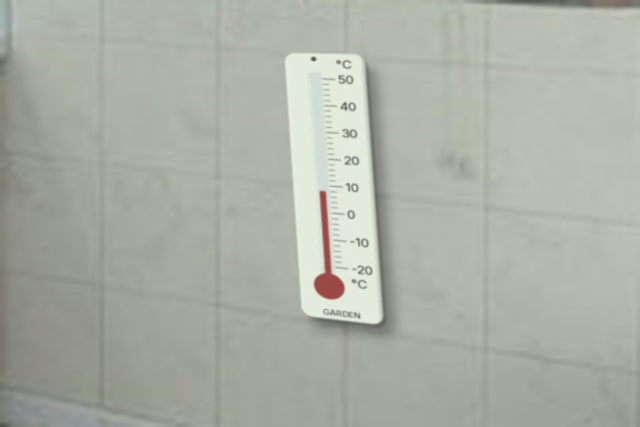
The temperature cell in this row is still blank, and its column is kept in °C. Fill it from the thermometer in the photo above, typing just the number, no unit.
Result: 8
